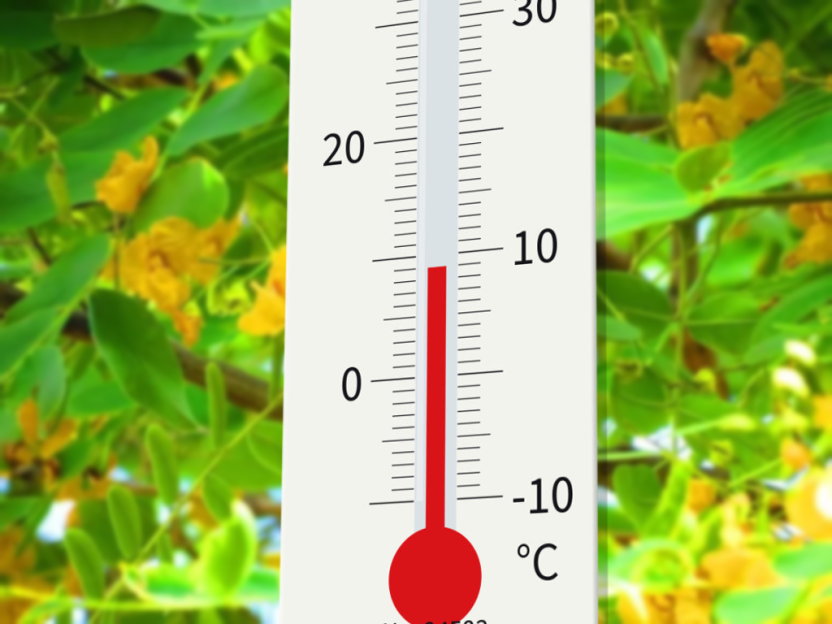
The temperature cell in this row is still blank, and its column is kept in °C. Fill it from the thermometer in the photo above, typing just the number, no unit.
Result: 9
